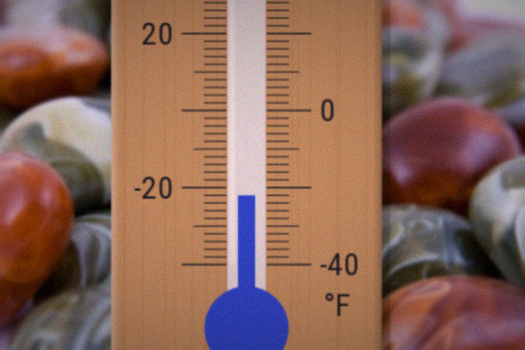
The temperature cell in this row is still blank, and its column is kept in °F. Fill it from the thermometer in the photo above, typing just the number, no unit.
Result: -22
